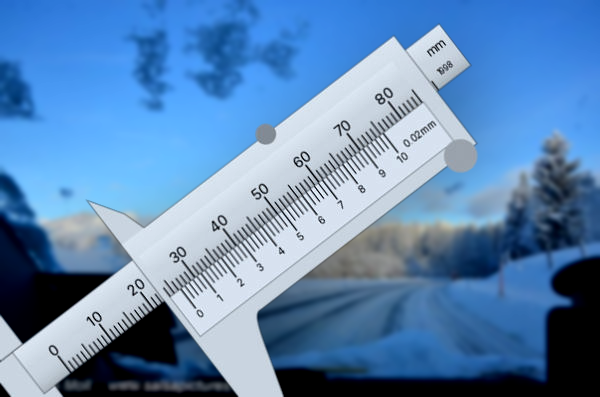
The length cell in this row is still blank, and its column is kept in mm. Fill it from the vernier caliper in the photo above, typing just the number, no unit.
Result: 26.5
